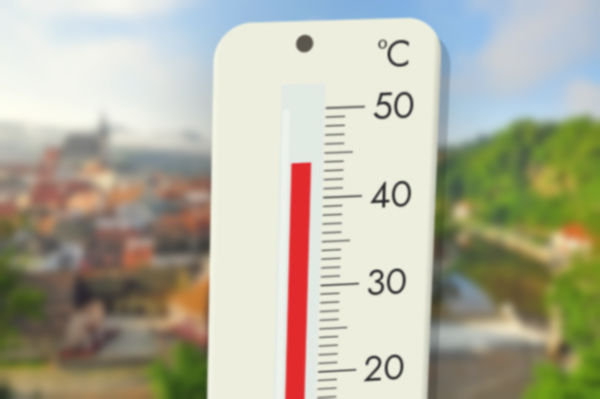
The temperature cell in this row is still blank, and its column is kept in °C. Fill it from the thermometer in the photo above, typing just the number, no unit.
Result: 44
